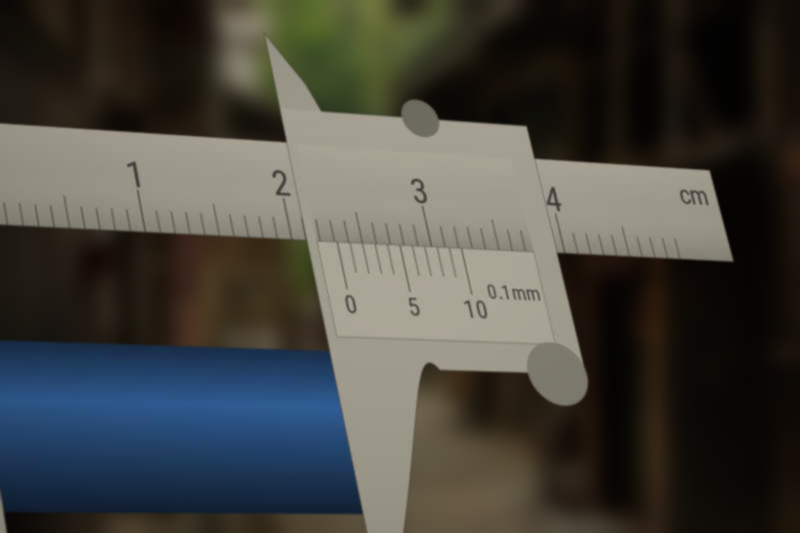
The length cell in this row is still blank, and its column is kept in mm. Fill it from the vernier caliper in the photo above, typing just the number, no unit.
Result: 23.2
